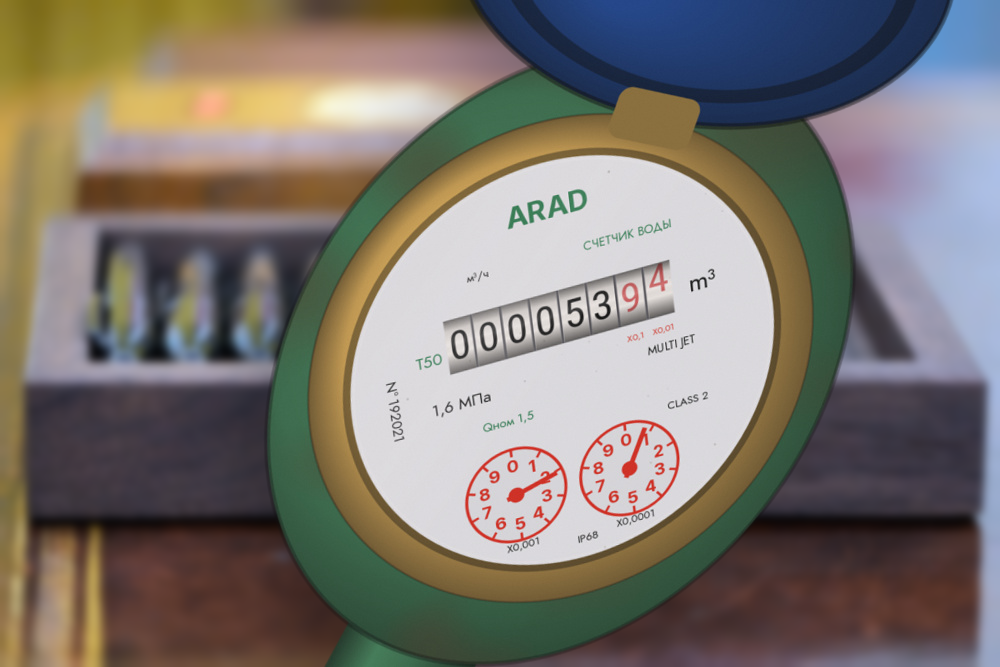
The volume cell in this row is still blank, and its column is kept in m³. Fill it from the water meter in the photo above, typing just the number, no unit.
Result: 53.9420
